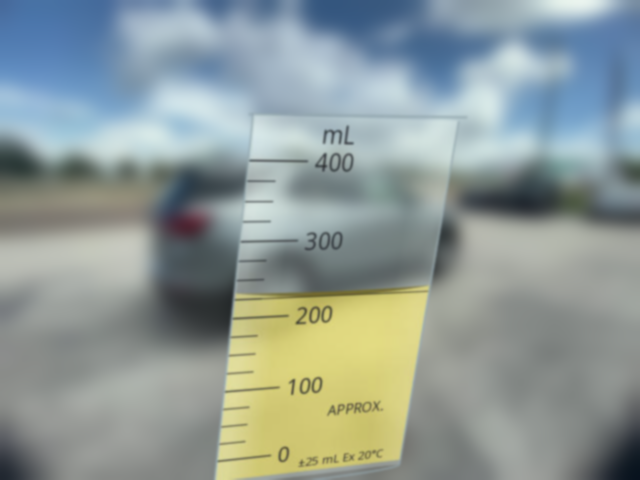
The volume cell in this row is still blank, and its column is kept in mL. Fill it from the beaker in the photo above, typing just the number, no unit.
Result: 225
